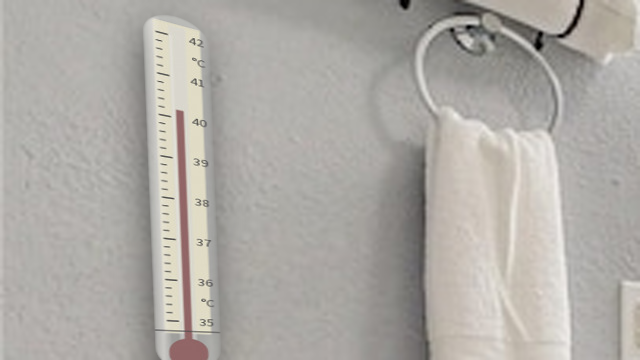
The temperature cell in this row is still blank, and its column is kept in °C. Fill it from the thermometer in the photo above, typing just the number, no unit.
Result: 40.2
